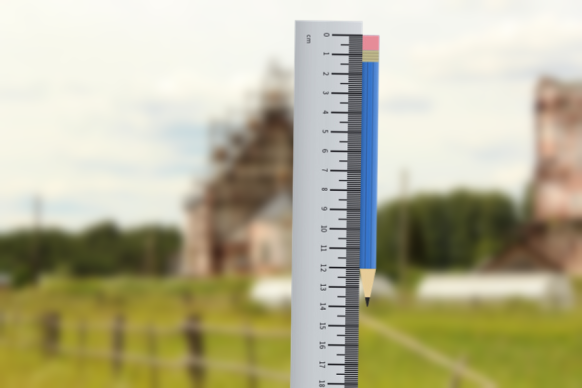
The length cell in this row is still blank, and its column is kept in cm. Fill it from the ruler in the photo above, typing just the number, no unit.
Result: 14
